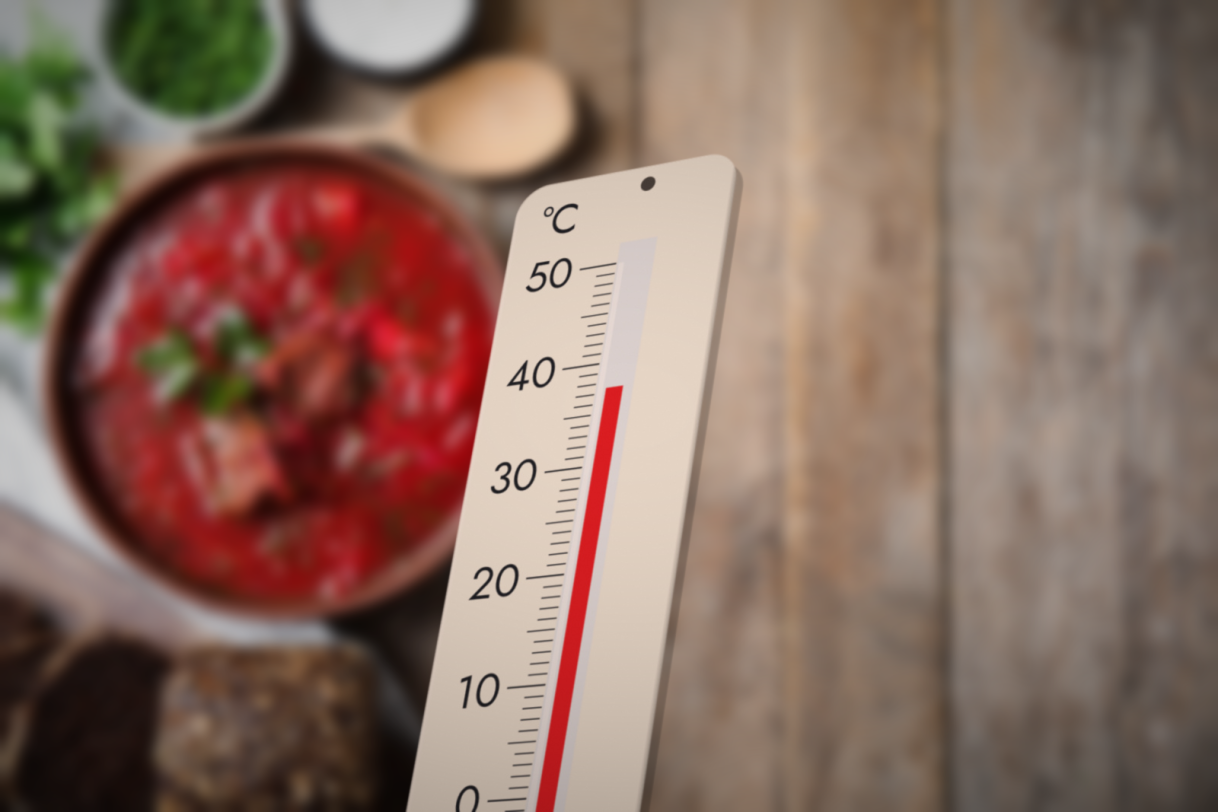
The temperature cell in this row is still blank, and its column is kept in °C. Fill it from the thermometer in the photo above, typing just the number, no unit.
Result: 37.5
